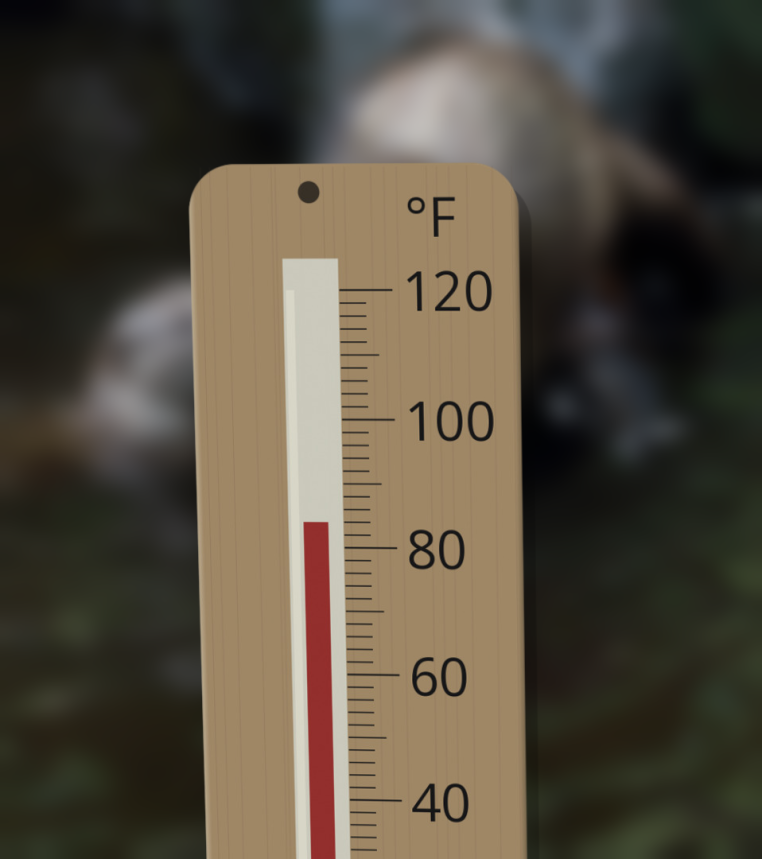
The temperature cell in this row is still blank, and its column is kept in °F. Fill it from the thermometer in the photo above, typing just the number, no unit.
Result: 84
